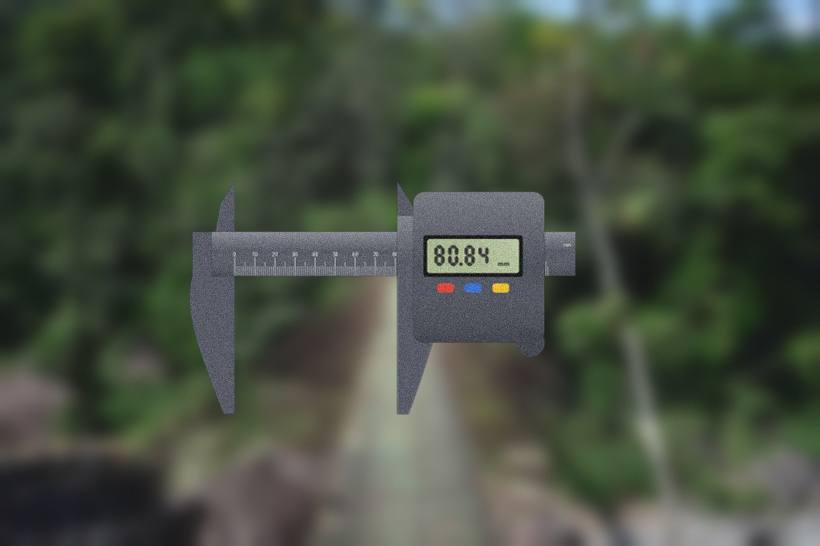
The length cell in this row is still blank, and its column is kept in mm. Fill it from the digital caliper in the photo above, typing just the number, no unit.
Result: 80.84
